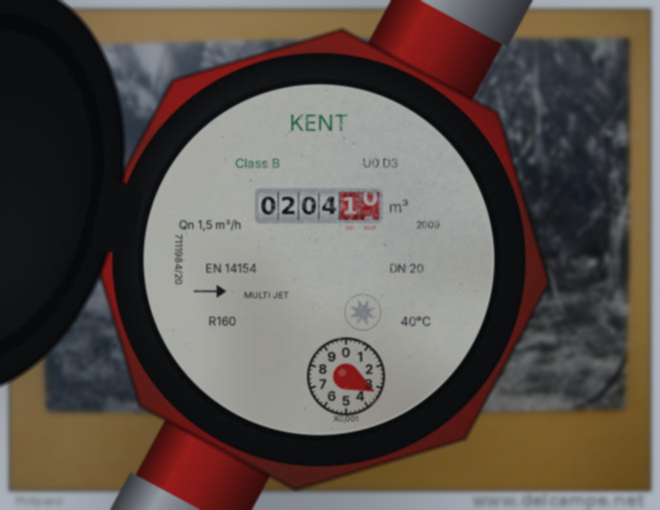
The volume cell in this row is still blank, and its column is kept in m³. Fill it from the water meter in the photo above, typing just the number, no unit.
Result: 204.103
